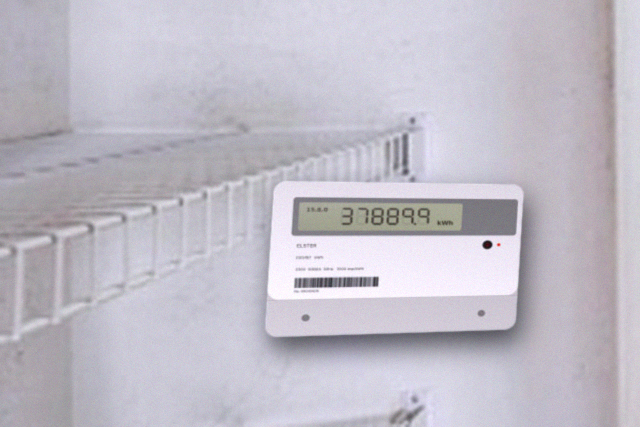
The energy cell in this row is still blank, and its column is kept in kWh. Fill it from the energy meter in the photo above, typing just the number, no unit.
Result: 37889.9
